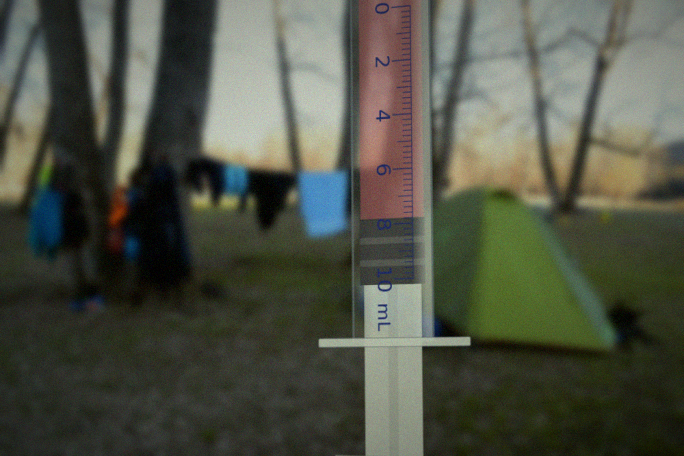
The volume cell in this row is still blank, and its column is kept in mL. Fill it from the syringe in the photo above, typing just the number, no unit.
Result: 7.8
